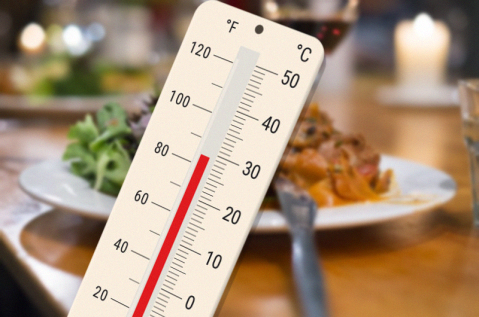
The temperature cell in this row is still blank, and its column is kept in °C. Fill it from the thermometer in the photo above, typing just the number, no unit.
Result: 29
